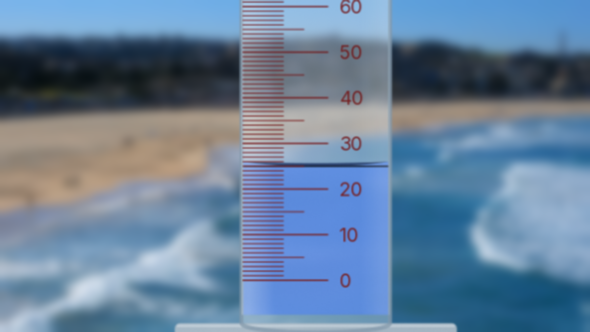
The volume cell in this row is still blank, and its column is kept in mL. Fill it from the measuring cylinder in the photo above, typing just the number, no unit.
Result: 25
